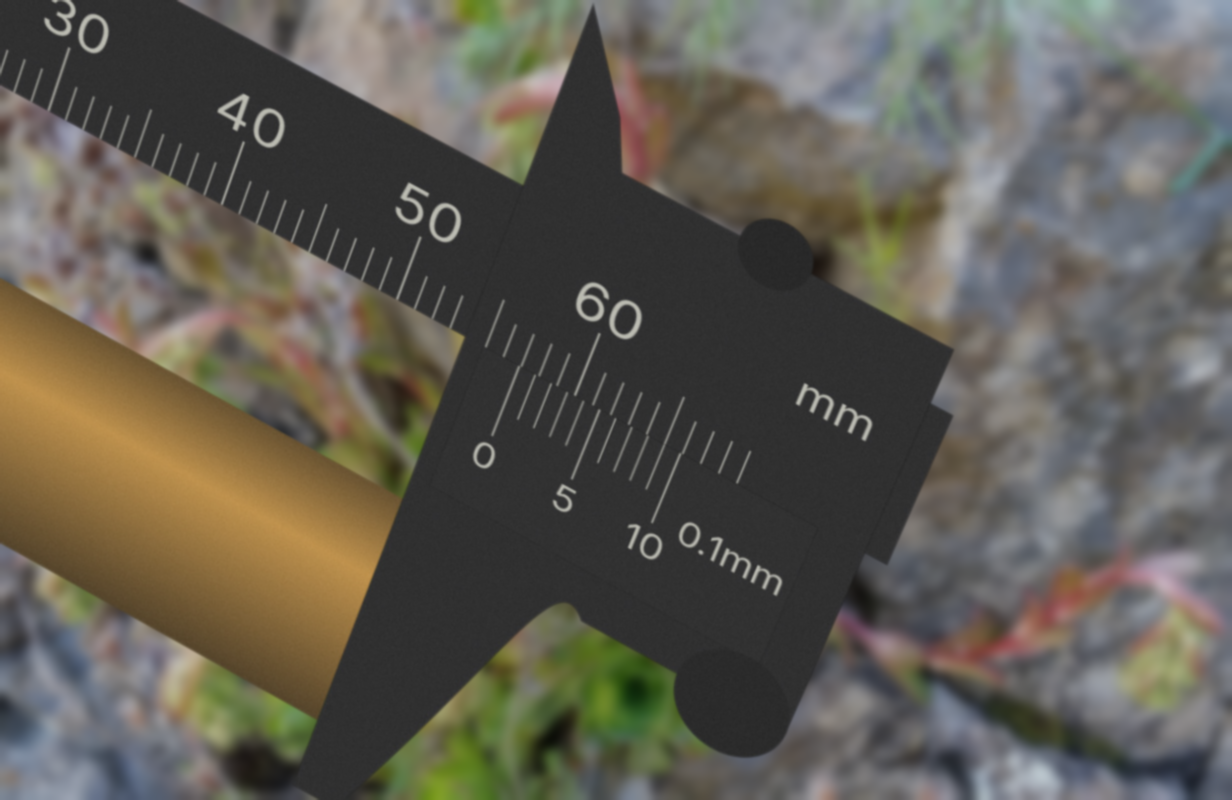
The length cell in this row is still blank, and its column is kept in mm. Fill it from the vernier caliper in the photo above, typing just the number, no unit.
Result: 56.9
